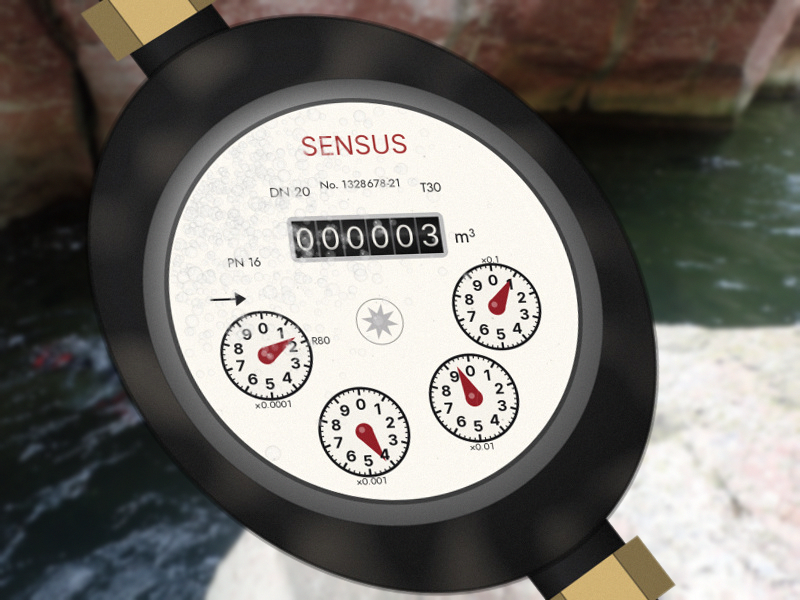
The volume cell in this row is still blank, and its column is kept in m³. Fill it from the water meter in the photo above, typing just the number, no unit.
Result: 3.0941
